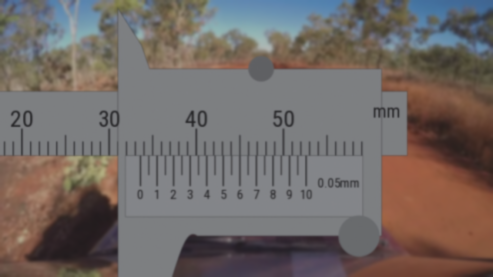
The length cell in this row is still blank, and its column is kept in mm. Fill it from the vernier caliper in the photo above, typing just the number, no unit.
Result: 33.6
